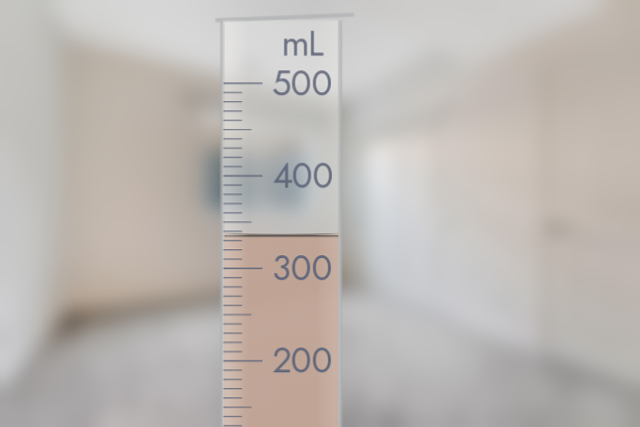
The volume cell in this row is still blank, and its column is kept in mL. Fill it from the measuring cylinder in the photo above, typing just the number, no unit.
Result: 335
